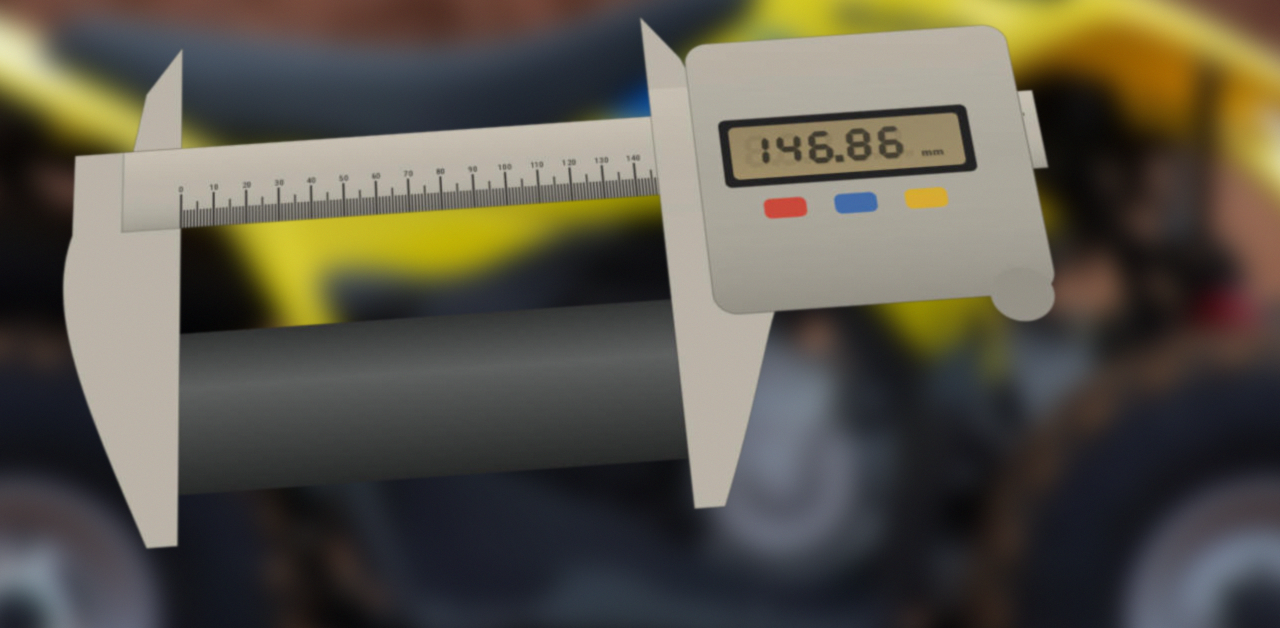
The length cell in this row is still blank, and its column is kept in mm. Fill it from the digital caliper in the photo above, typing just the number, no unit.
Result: 146.86
